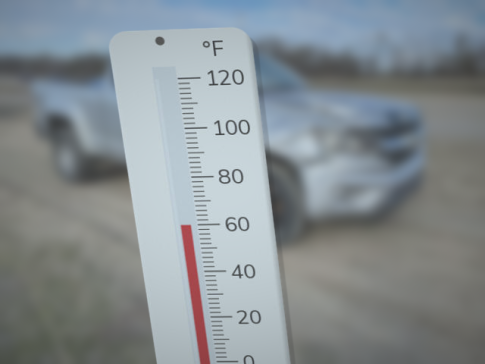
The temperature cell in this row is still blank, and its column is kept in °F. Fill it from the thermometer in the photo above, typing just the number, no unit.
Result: 60
